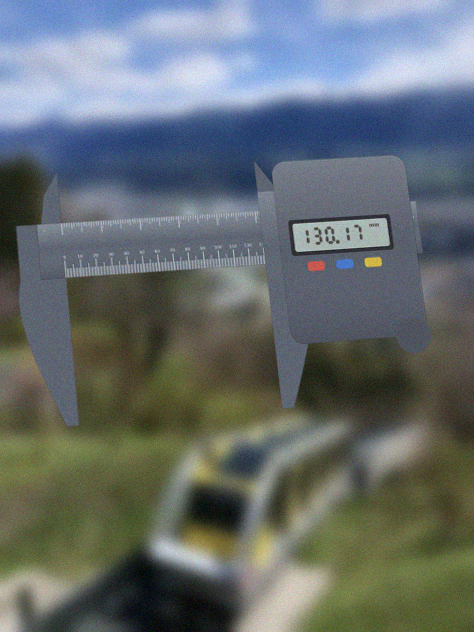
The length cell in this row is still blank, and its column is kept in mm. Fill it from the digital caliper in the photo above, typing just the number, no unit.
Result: 130.17
